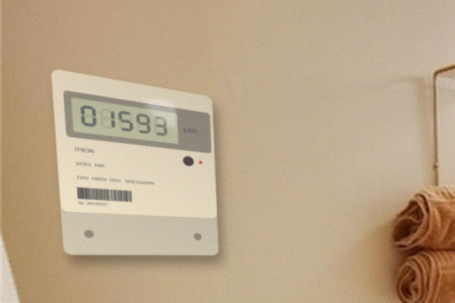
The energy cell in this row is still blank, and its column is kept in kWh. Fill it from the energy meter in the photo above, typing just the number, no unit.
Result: 1593
